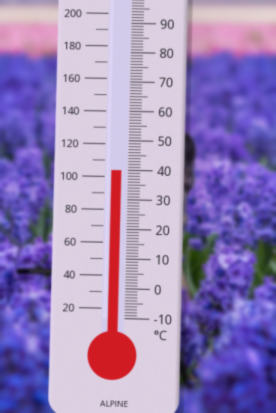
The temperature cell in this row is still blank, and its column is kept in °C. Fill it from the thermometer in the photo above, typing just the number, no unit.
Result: 40
